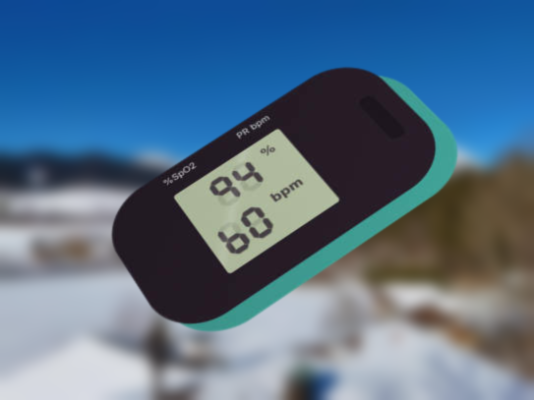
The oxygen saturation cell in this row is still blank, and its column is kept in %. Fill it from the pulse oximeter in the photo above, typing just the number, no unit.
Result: 94
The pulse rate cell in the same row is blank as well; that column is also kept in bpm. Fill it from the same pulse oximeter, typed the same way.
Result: 60
